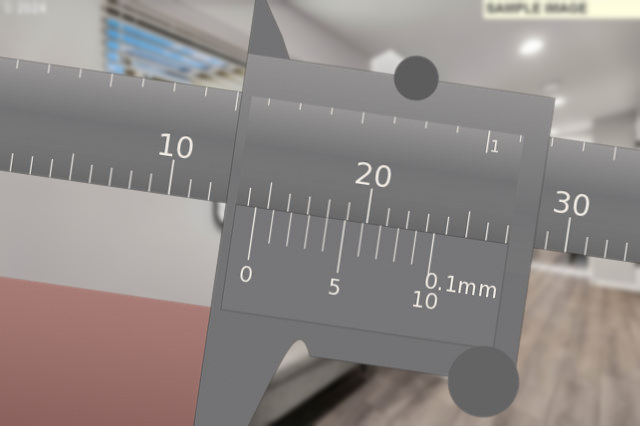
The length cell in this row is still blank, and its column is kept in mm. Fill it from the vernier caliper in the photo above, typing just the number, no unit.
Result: 14.4
